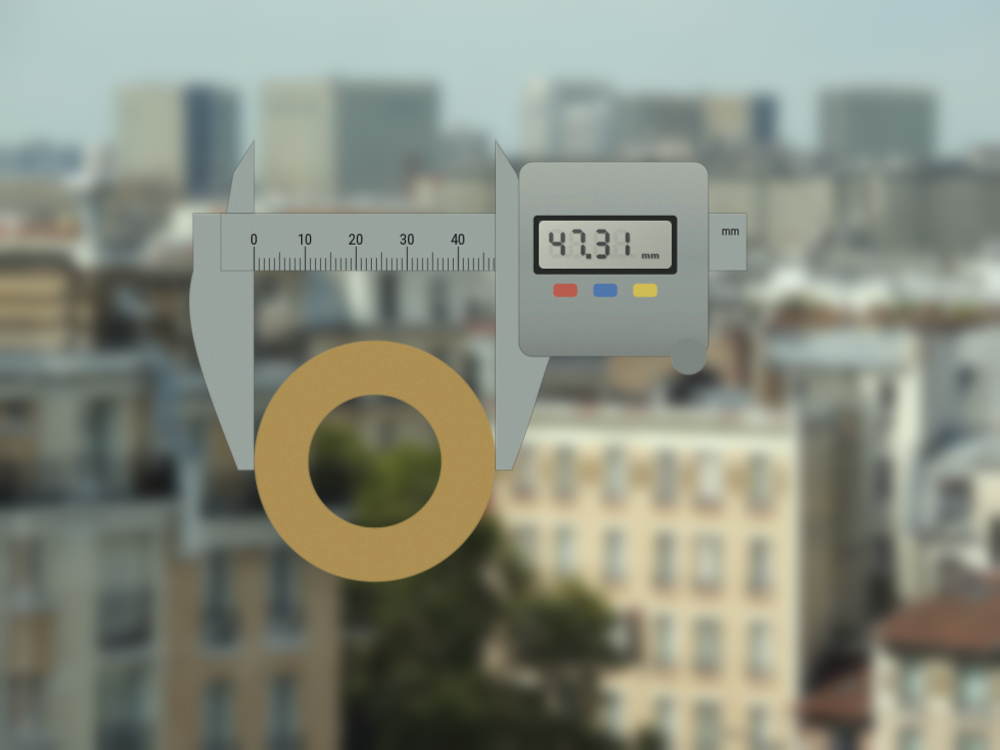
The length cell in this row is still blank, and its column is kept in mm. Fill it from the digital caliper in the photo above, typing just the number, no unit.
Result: 47.31
